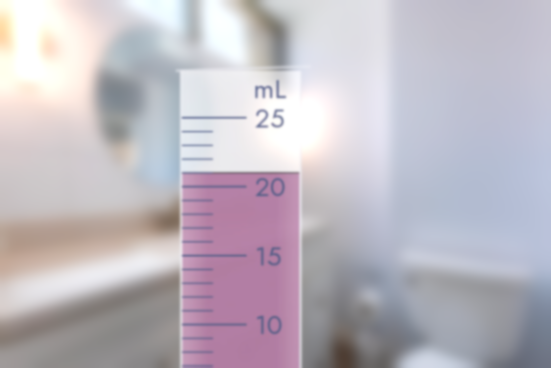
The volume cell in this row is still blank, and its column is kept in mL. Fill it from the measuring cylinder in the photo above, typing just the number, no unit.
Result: 21
